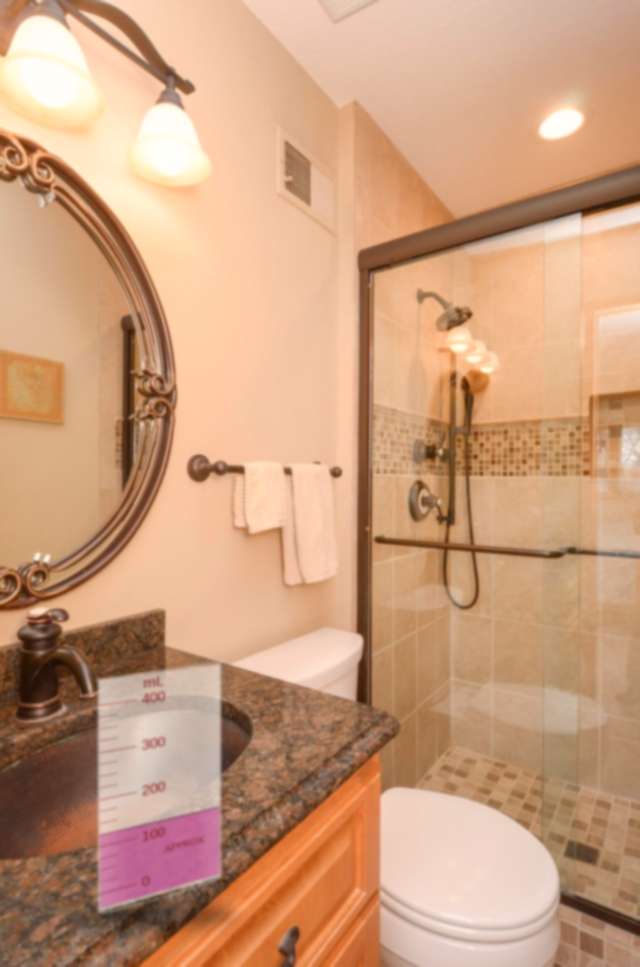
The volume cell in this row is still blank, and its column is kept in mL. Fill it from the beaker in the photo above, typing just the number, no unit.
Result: 125
